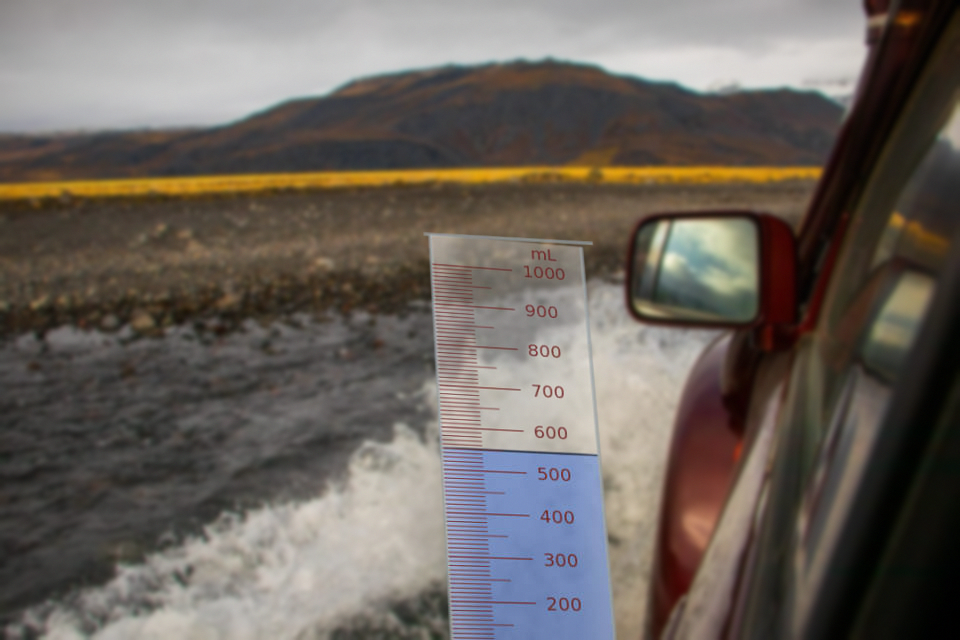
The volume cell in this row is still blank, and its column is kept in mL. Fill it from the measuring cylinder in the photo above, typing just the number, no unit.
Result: 550
